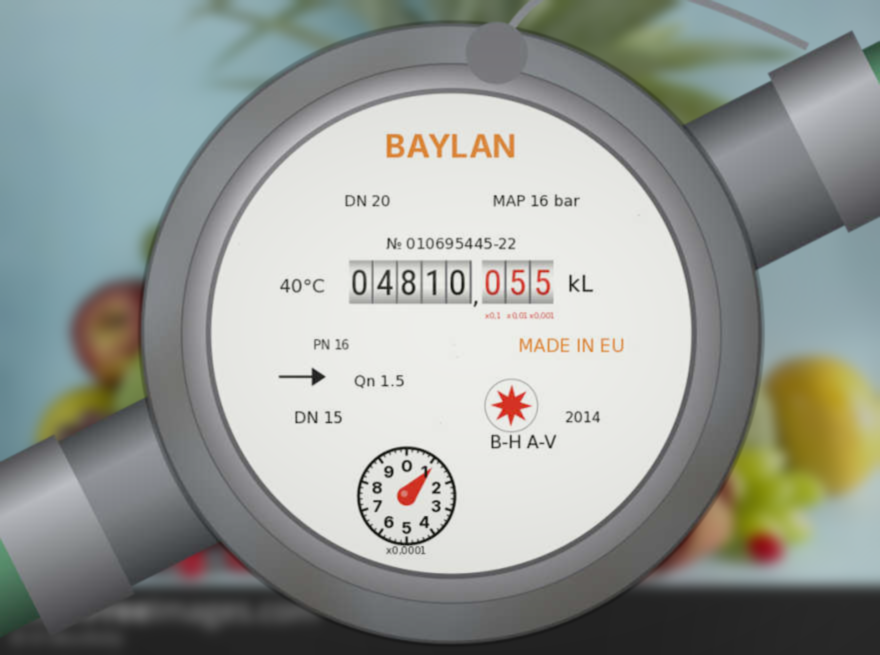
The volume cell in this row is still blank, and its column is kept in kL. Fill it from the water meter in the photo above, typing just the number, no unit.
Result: 4810.0551
